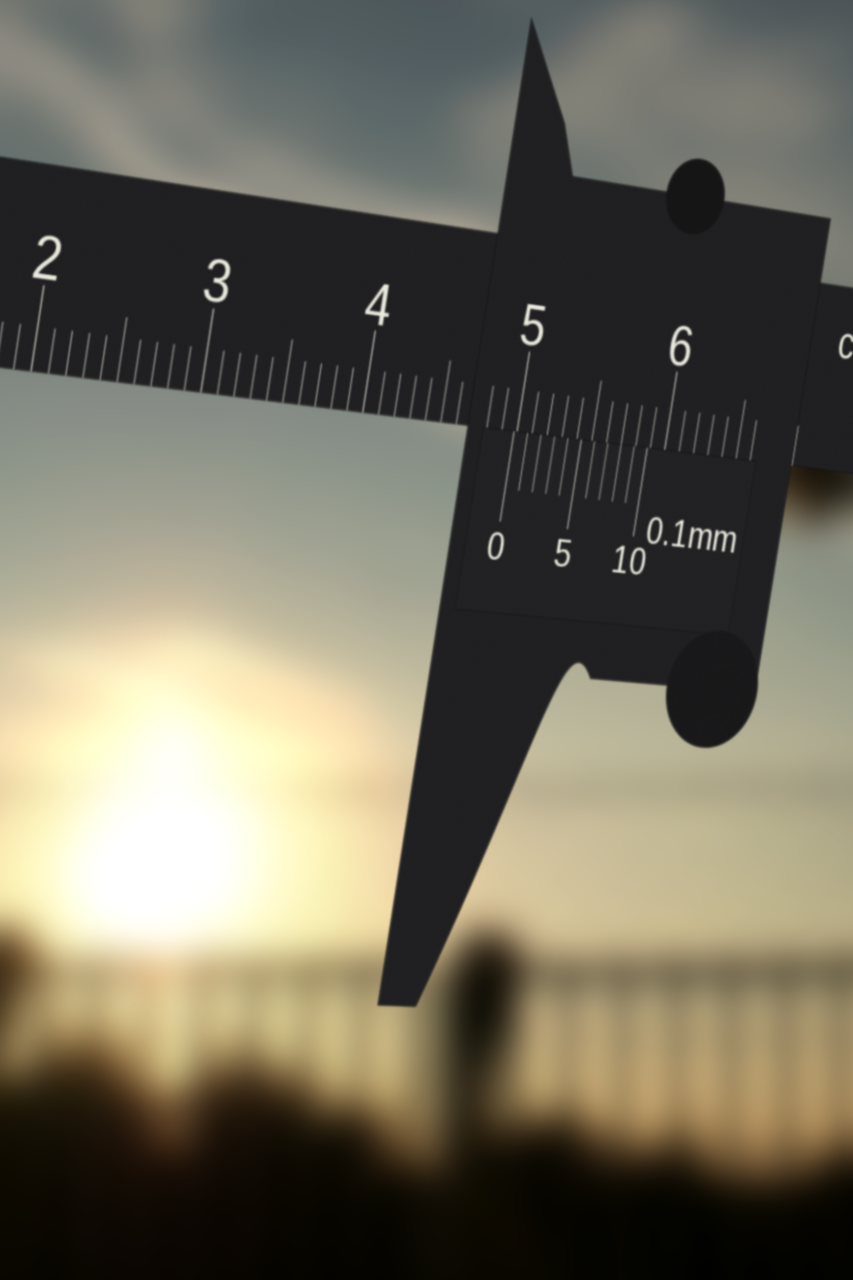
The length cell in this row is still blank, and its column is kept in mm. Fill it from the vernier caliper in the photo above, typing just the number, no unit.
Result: 49.8
